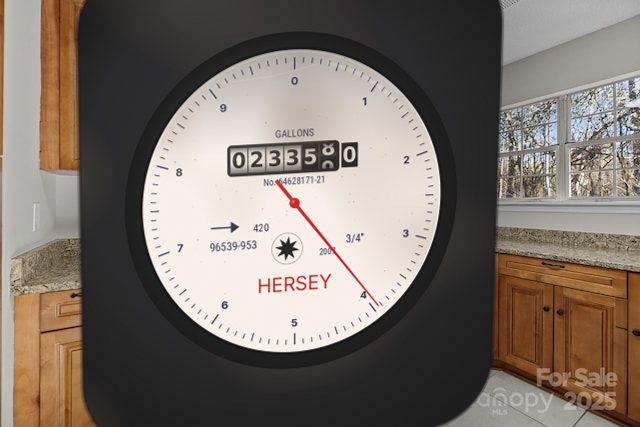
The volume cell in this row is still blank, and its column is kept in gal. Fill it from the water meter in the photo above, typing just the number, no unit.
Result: 233583.9
